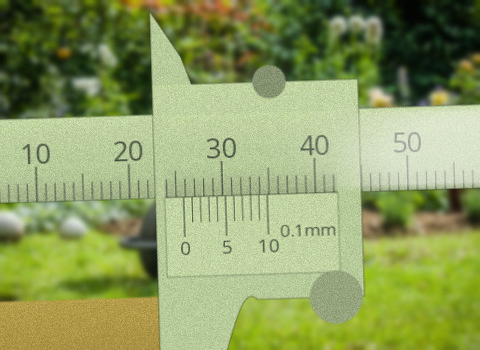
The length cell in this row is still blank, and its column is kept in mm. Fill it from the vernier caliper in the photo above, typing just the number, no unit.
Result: 25.8
